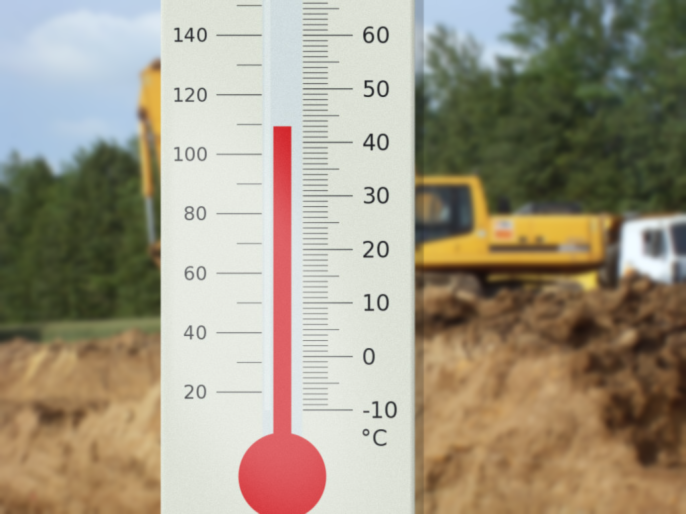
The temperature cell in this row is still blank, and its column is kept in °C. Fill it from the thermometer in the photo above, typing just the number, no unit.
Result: 43
